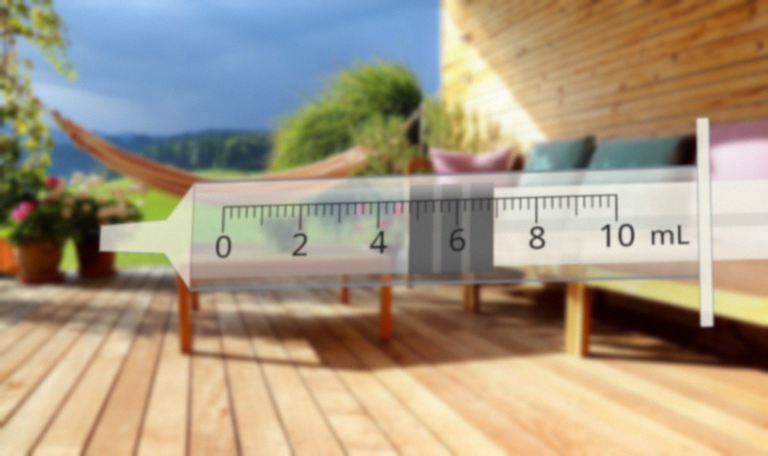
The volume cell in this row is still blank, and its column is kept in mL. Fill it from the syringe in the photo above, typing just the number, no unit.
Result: 4.8
